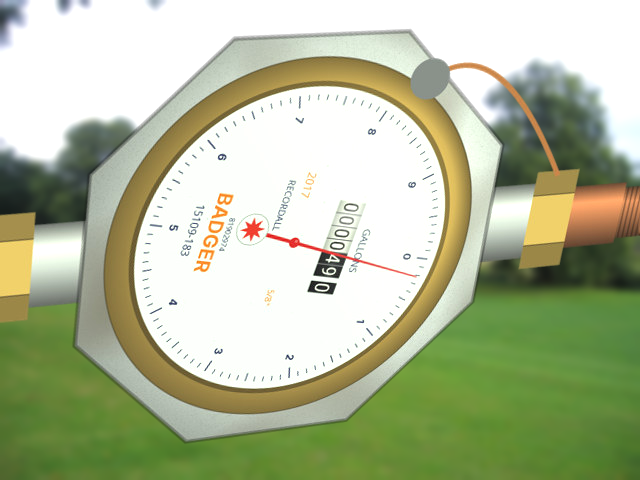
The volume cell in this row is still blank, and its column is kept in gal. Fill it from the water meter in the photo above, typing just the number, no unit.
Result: 490.2
